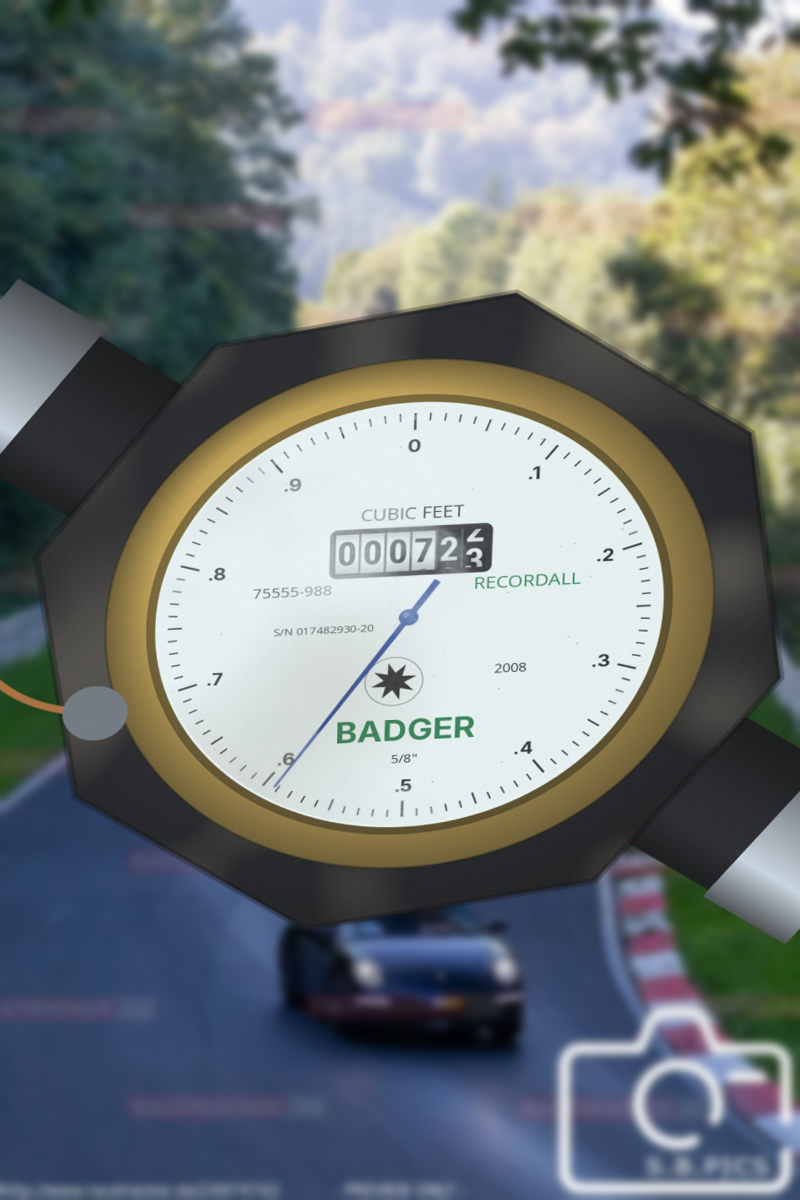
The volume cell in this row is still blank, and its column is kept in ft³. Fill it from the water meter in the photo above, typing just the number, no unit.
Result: 722.59
